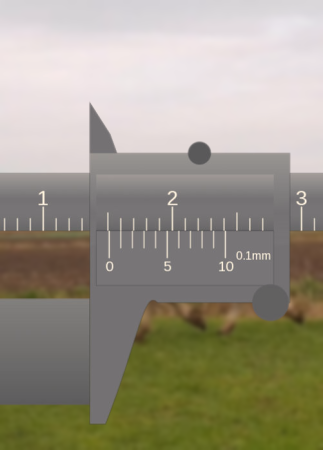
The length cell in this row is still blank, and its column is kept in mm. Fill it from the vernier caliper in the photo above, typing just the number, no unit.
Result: 15.1
